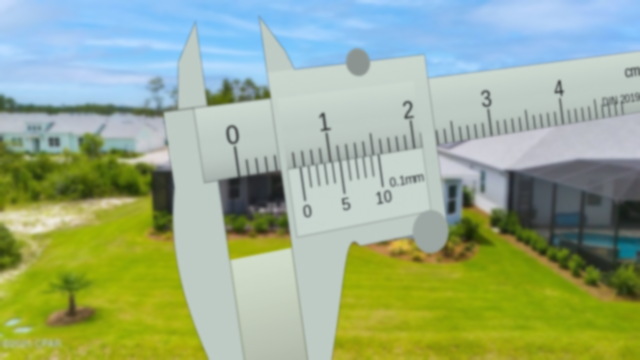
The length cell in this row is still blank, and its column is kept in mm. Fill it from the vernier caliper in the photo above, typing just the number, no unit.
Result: 6.6
